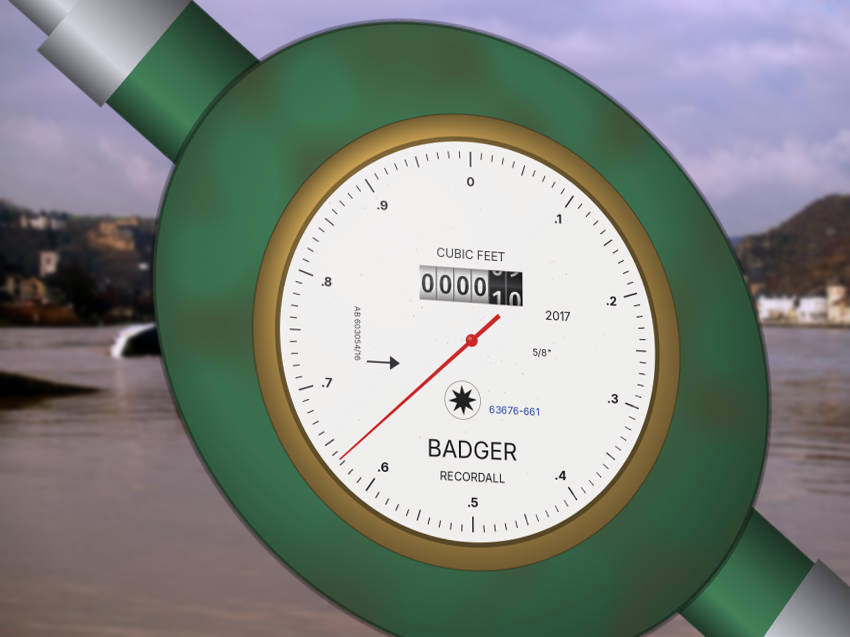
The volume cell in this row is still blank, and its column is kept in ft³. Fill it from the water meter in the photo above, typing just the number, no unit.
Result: 9.63
